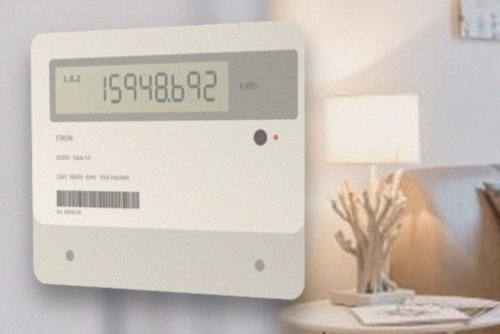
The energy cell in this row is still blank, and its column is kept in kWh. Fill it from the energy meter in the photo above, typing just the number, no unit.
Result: 15948.692
